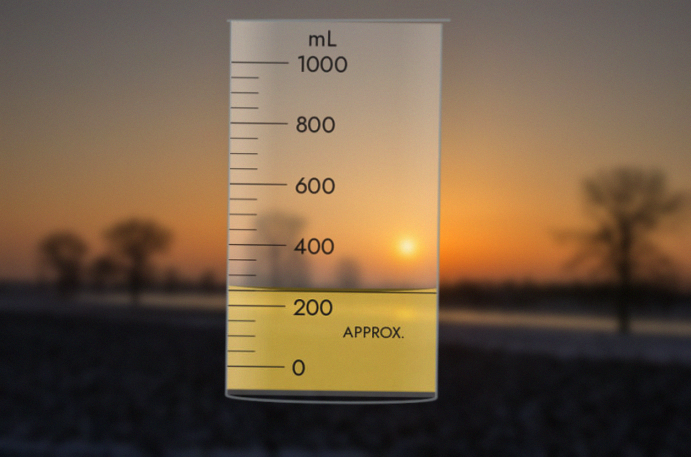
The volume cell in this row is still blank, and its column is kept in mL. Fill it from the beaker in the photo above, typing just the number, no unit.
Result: 250
